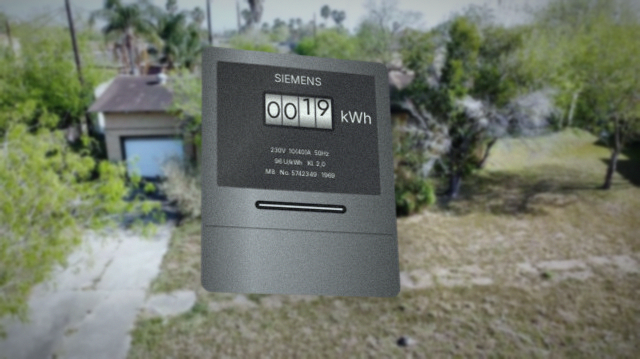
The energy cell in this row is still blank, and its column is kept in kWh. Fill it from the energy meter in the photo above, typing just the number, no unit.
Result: 19
